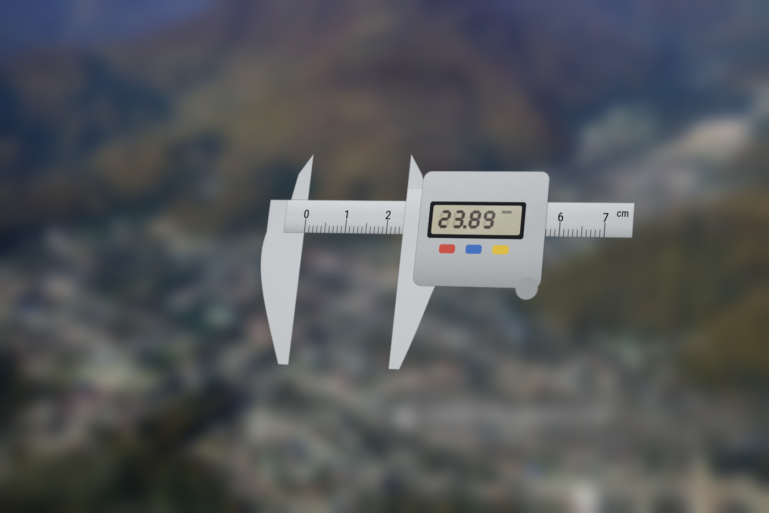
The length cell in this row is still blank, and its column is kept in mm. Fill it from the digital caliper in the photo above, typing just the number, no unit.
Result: 23.89
